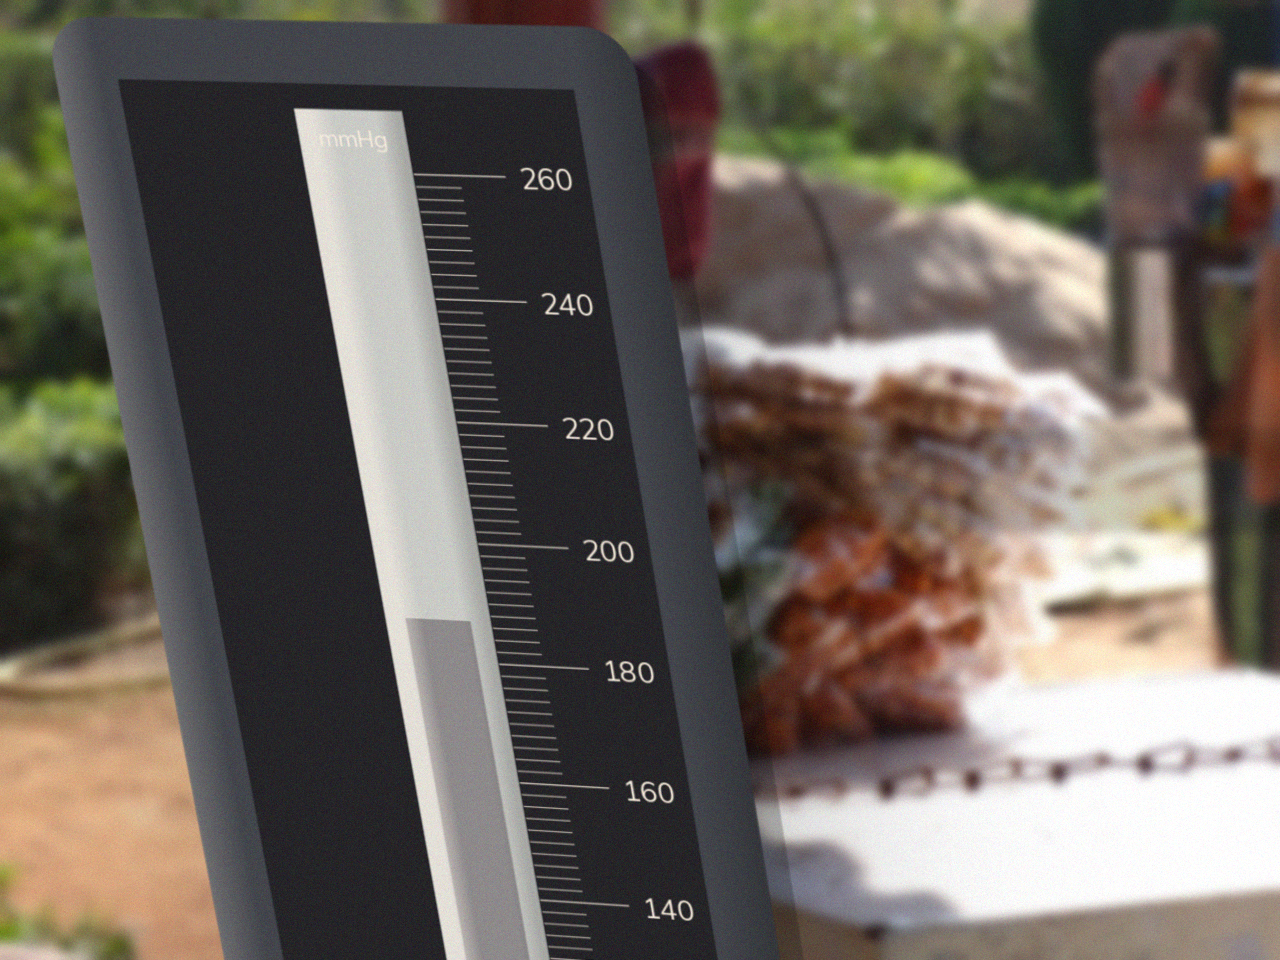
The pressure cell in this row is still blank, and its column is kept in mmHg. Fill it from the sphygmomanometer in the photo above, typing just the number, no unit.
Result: 187
